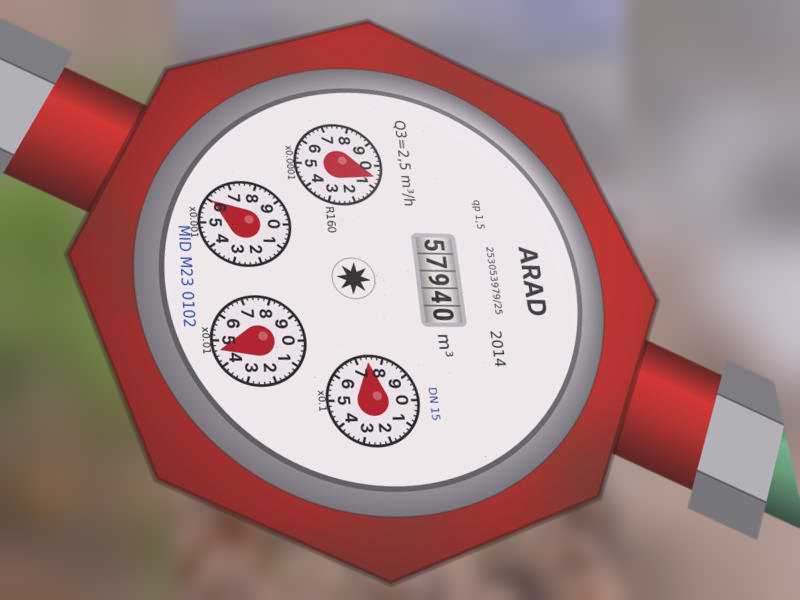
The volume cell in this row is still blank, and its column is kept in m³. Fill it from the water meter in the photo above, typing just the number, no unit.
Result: 57940.7460
